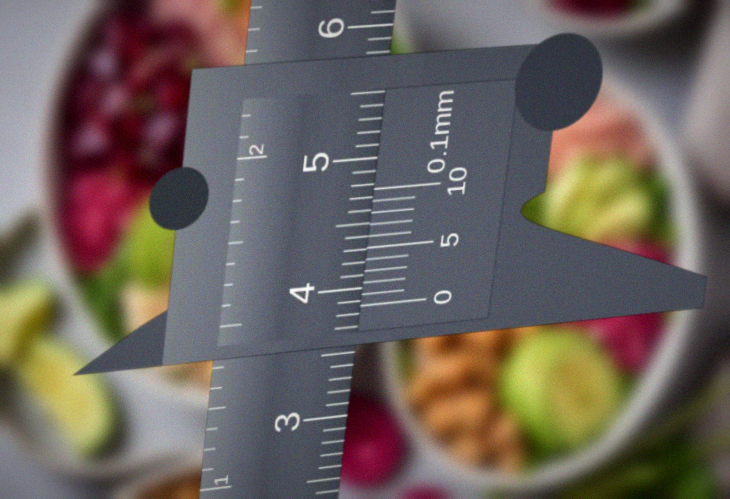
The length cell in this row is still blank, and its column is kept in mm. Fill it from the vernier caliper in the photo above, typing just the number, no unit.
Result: 38.6
